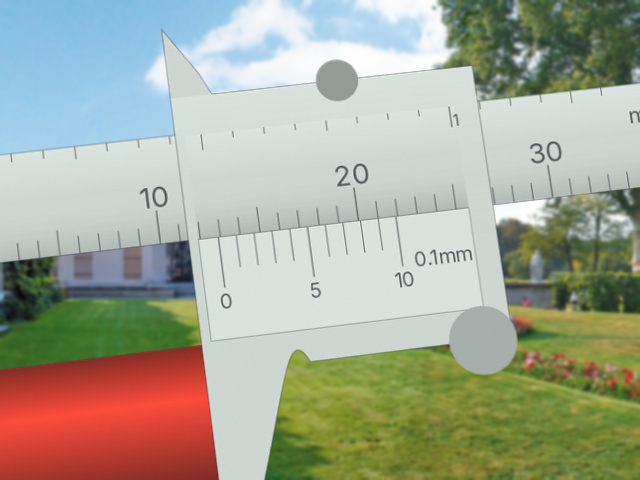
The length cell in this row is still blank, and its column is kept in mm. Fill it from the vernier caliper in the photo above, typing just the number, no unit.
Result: 12.9
